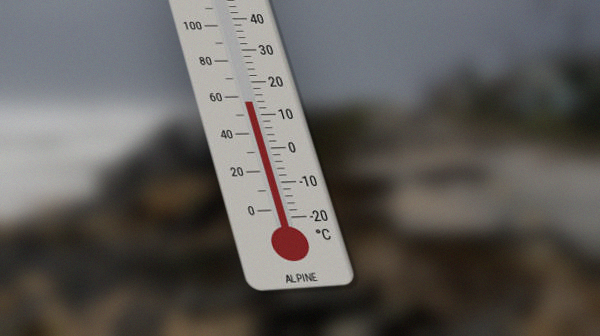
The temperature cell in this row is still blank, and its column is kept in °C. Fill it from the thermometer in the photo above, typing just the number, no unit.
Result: 14
